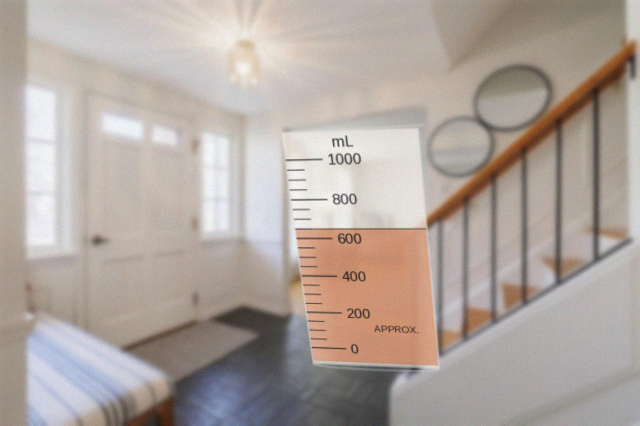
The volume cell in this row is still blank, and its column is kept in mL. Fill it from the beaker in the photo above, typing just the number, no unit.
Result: 650
